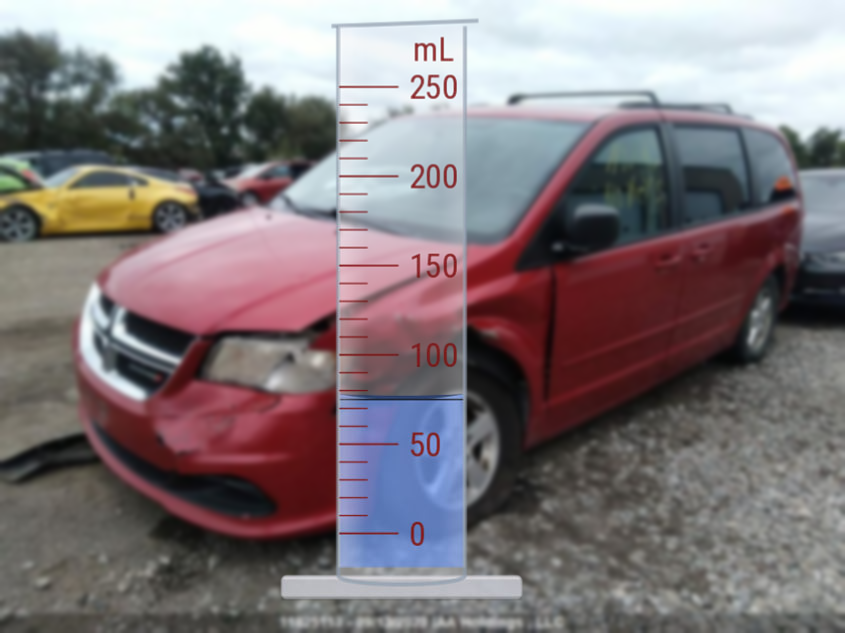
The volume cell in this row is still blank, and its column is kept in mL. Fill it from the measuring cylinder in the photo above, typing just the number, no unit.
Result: 75
